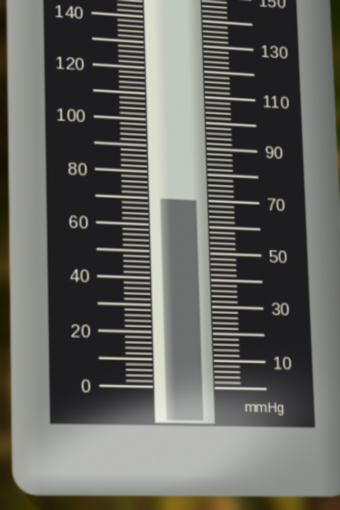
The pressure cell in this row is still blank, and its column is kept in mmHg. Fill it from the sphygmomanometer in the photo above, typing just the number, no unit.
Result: 70
